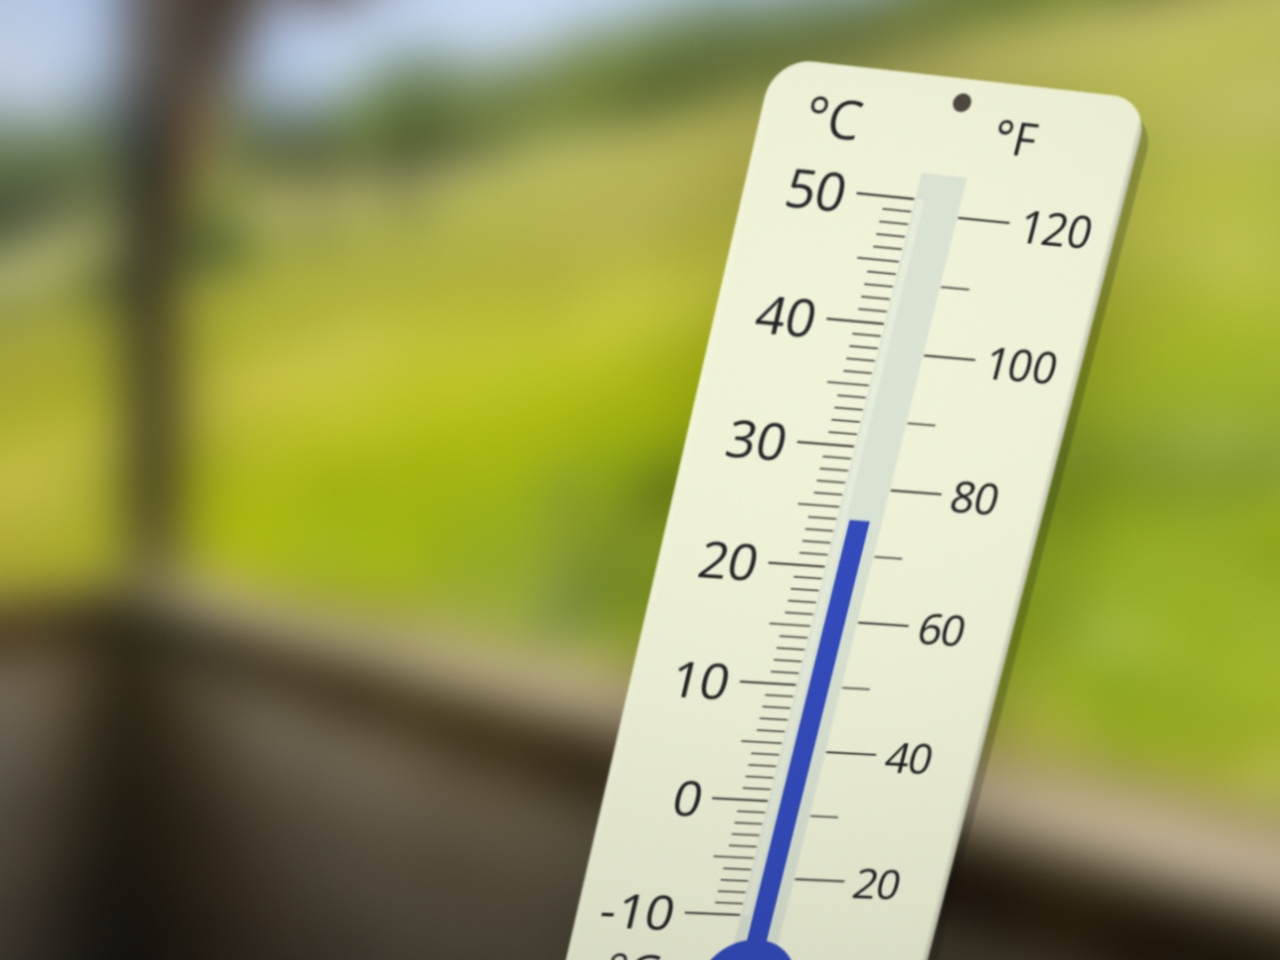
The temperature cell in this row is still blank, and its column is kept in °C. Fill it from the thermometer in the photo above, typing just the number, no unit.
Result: 24
